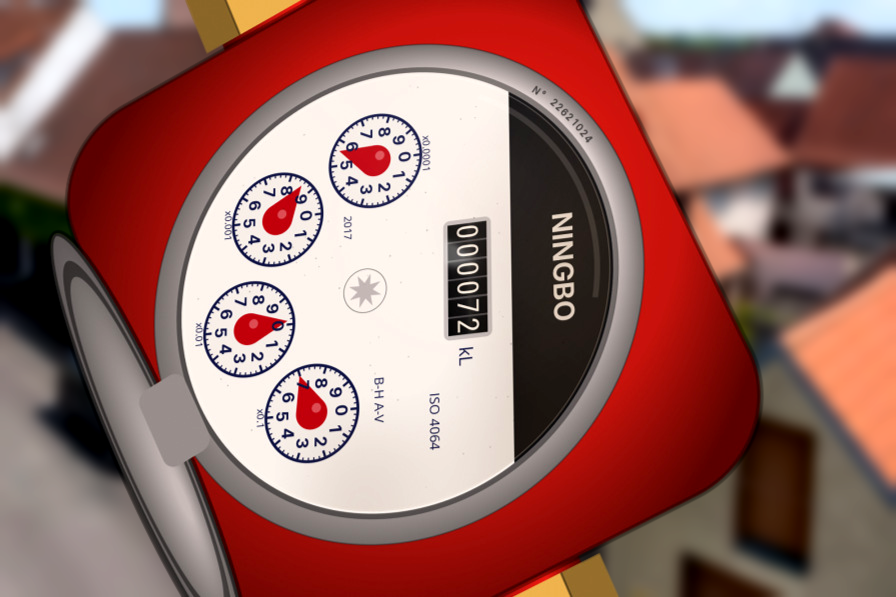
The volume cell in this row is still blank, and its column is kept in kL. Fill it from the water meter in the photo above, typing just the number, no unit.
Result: 72.6985
